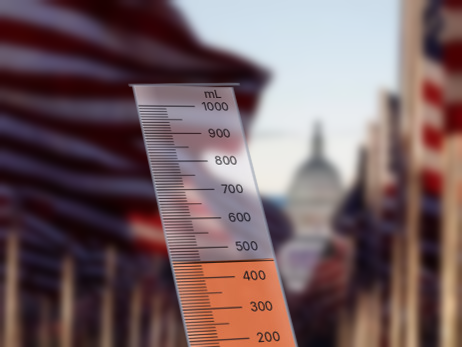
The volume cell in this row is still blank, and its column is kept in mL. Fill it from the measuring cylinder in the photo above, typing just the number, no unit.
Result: 450
